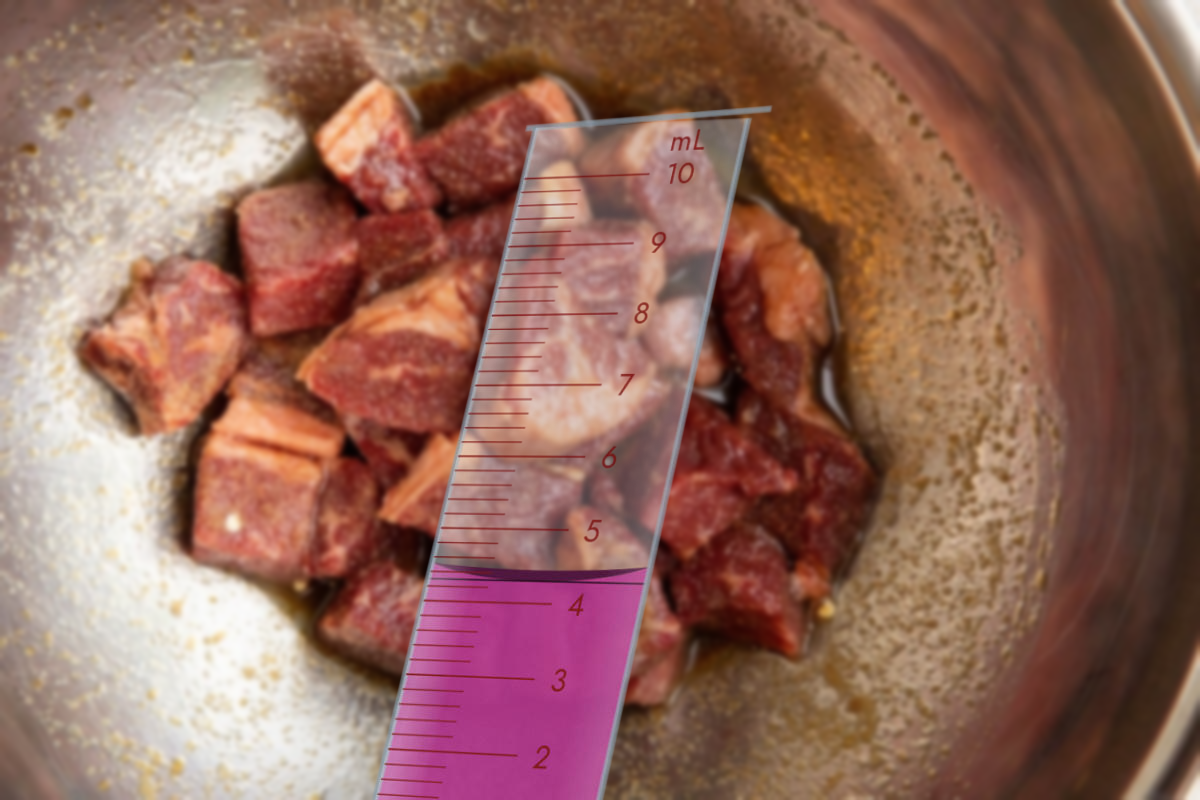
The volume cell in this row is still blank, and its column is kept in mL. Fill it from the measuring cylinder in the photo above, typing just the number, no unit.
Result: 4.3
